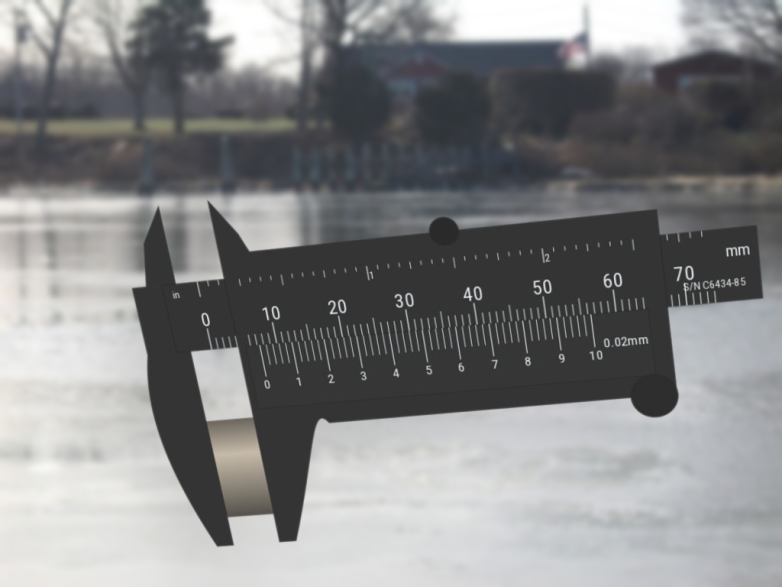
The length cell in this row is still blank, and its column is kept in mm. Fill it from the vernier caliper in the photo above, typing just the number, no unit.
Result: 7.4
